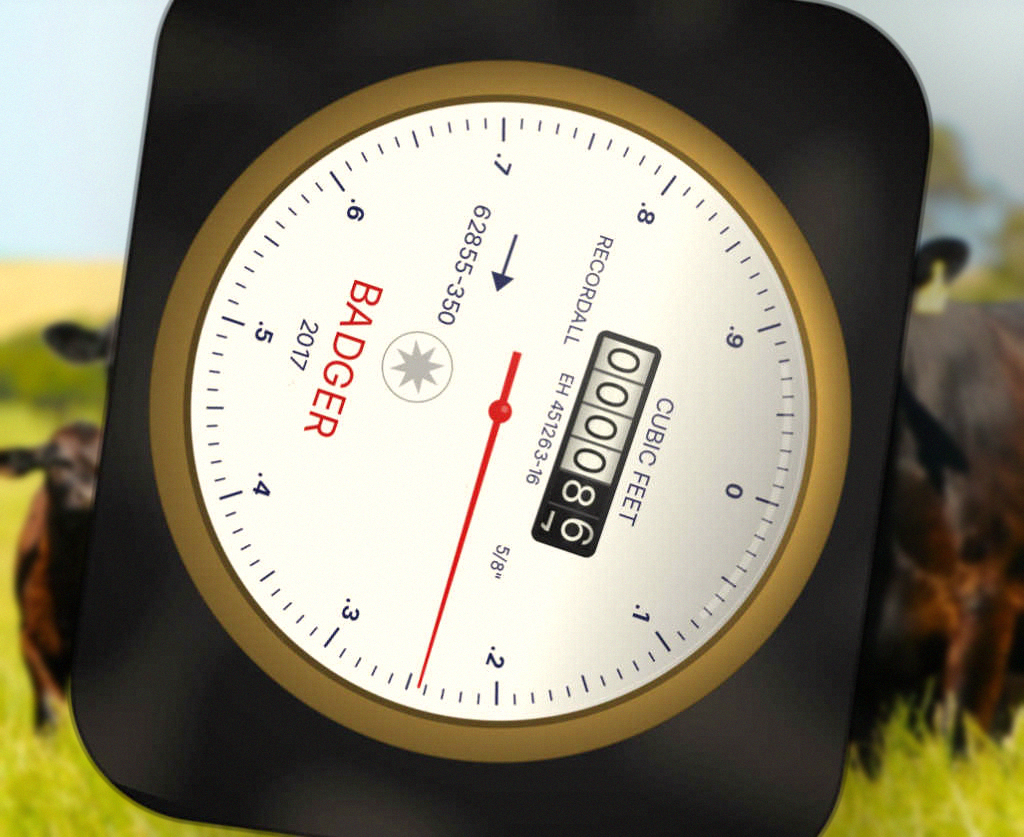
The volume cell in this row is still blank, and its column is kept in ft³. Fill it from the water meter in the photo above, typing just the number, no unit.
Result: 86.24
